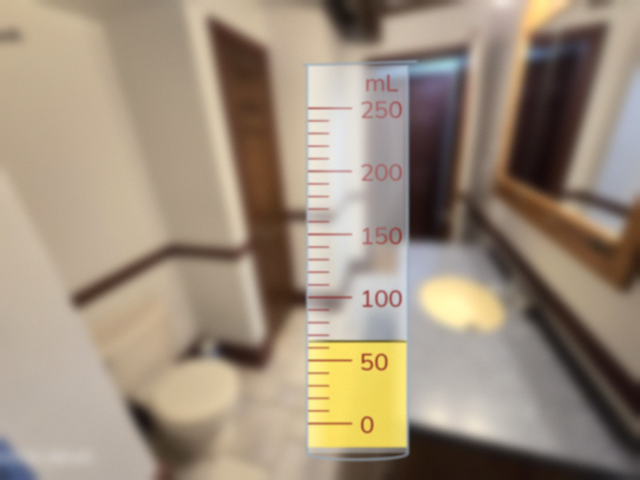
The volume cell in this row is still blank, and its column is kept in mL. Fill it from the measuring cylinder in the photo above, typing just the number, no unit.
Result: 65
